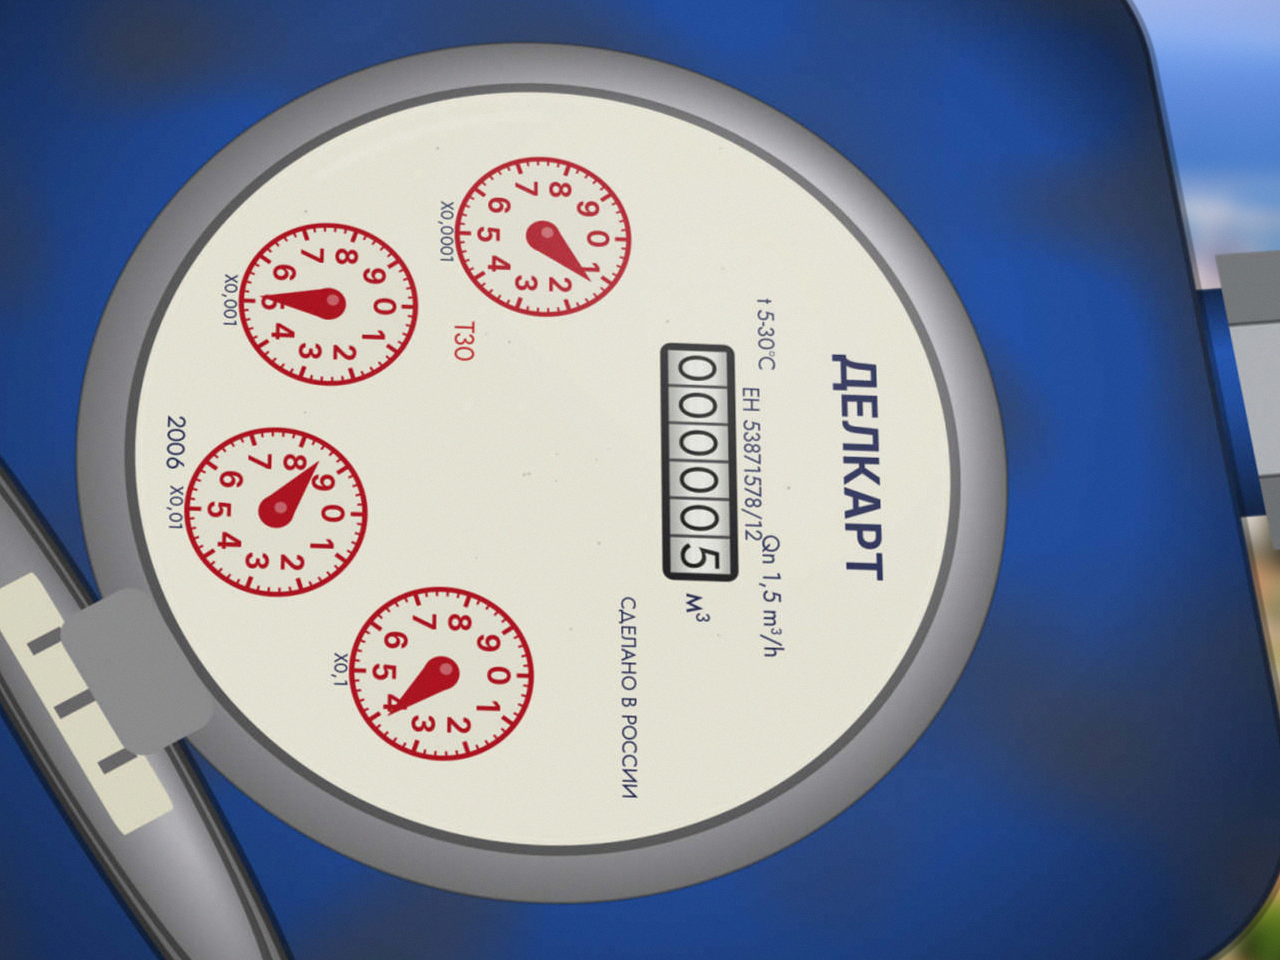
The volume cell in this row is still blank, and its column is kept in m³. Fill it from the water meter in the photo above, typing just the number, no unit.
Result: 5.3851
